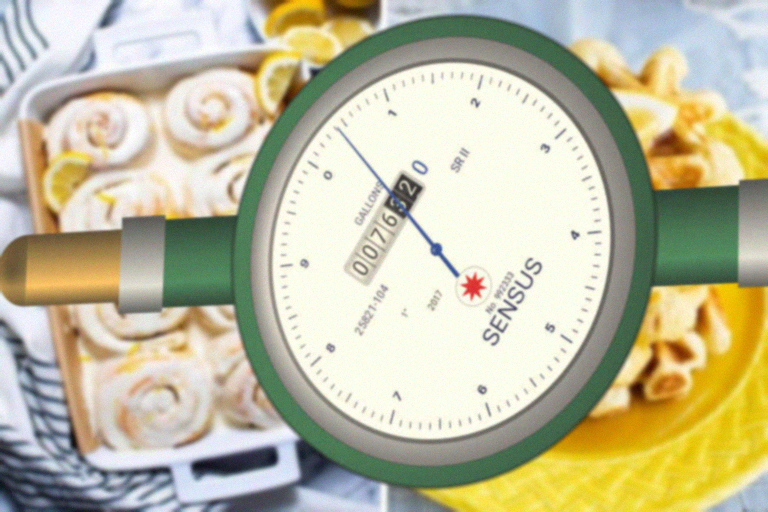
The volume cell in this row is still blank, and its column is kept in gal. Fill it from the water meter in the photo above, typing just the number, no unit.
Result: 76320.4
